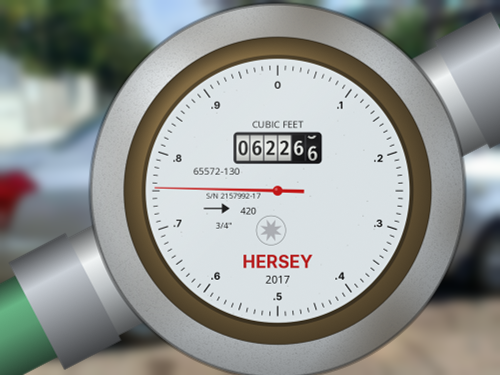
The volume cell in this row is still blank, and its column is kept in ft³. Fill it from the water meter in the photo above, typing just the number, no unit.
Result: 62265.75
